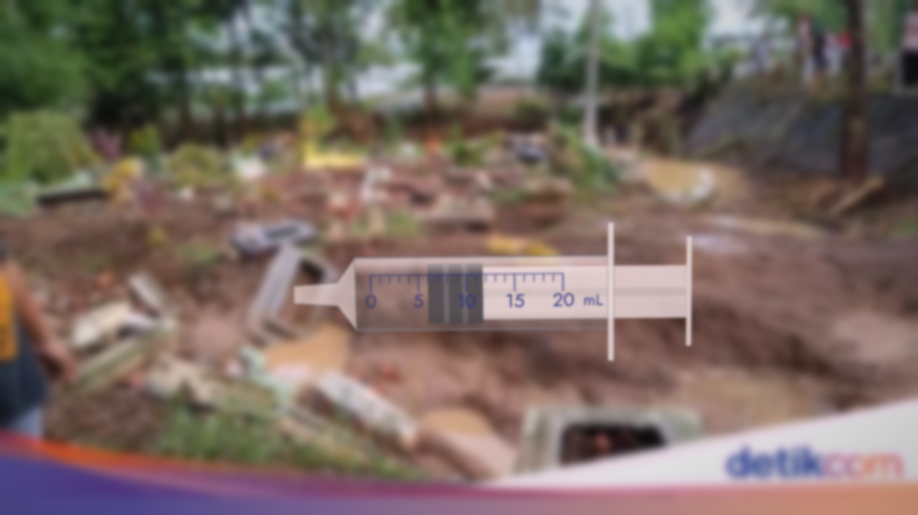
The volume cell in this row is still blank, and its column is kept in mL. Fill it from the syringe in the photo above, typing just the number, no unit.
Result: 6
